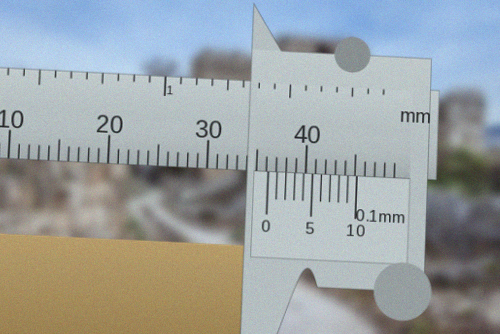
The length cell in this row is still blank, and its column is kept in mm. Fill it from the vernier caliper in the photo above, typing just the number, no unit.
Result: 36.2
